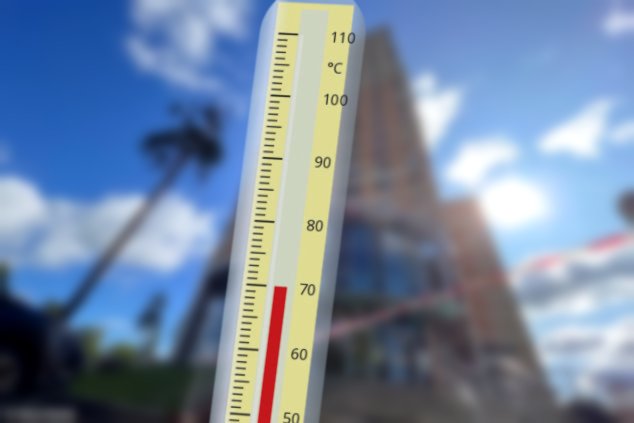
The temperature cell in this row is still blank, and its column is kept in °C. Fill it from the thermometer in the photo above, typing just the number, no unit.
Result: 70
